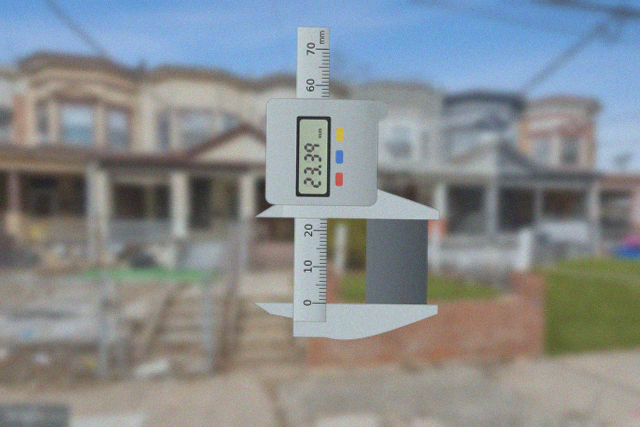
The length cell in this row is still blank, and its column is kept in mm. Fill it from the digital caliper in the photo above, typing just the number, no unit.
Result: 23.39
